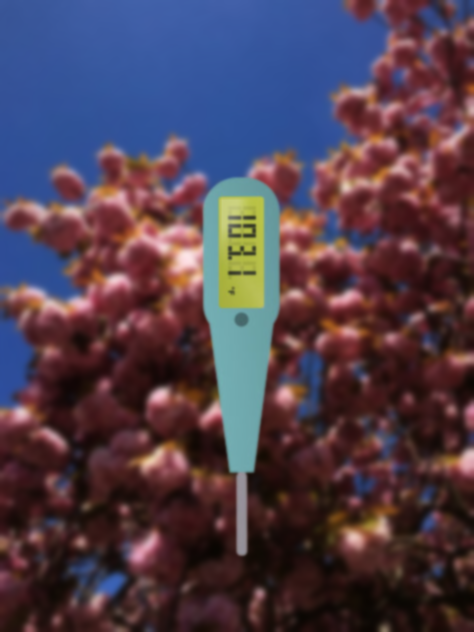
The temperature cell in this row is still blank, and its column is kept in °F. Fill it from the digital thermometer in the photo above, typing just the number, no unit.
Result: 103.1
